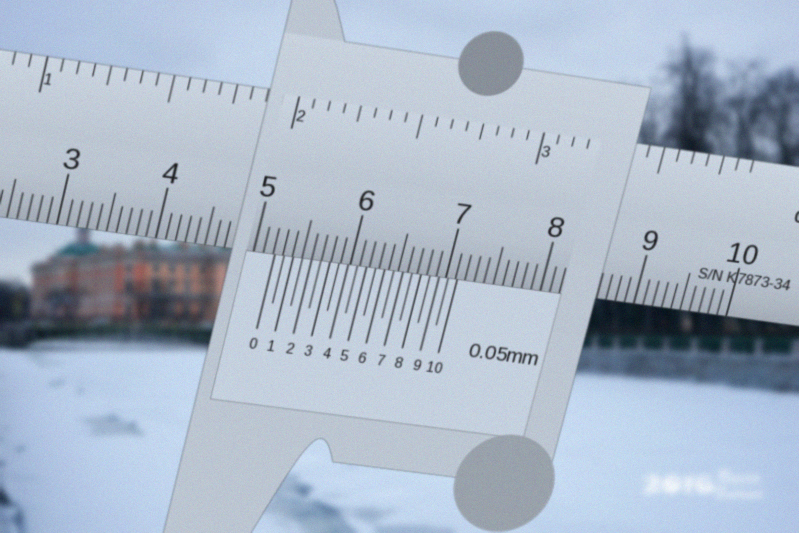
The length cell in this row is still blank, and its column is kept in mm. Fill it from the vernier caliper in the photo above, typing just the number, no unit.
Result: 52.2
